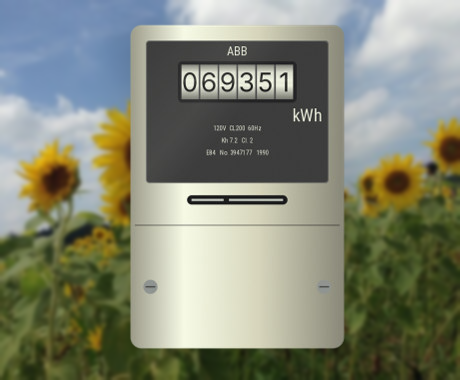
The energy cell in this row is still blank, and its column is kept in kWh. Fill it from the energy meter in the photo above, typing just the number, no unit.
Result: 69351
